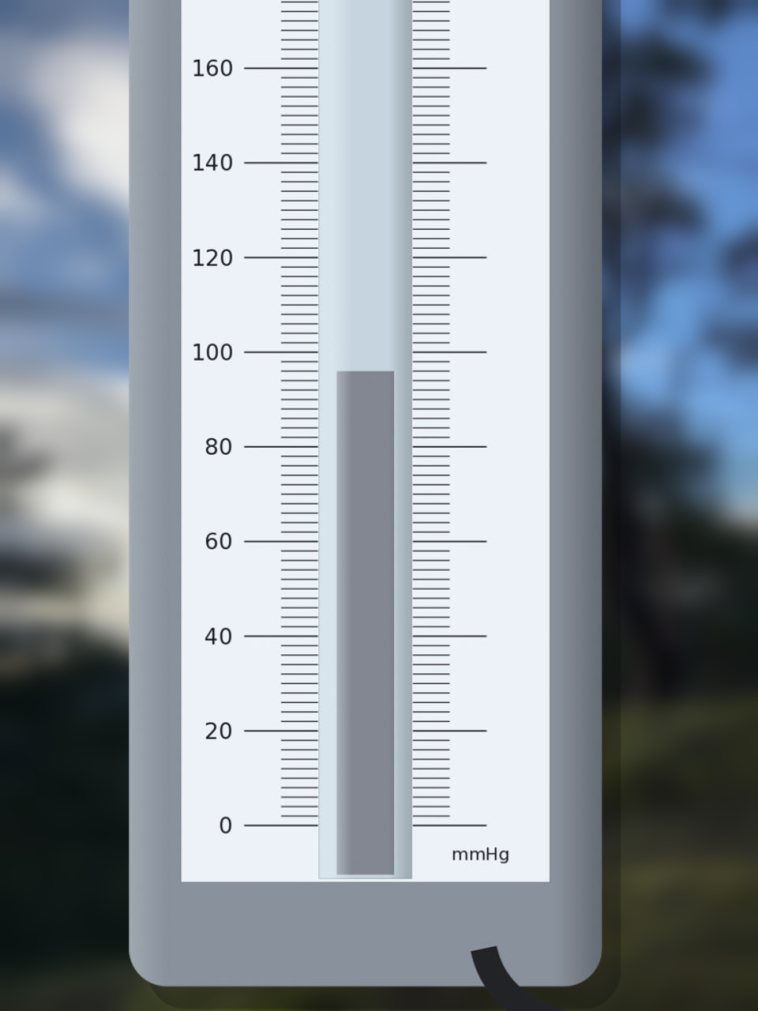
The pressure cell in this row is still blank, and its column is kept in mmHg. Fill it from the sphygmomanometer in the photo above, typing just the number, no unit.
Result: 96
